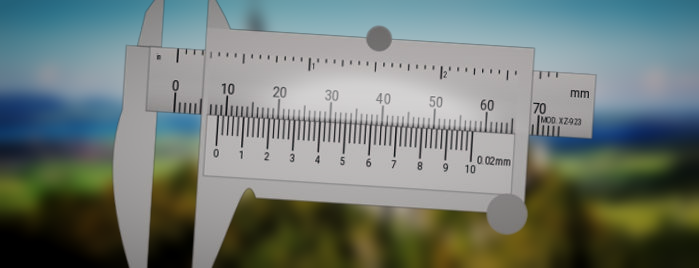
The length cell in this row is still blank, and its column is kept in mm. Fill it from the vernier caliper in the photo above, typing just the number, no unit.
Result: 8.5
